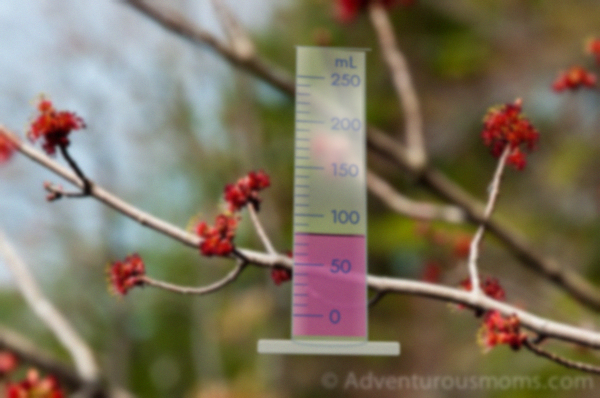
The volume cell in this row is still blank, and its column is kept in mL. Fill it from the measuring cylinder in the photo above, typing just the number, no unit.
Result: 80
